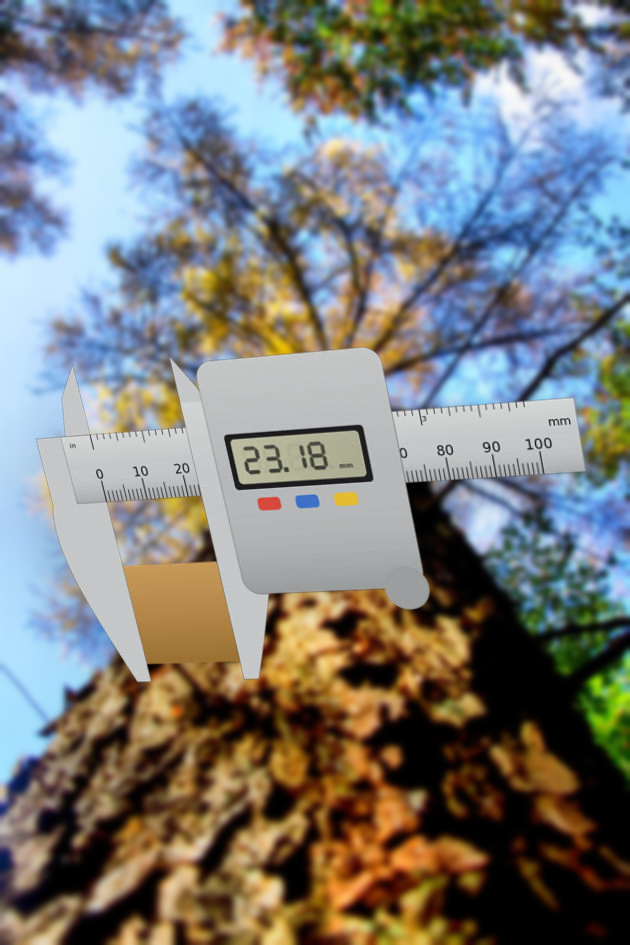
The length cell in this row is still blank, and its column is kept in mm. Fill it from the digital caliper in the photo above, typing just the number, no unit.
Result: 23.18
